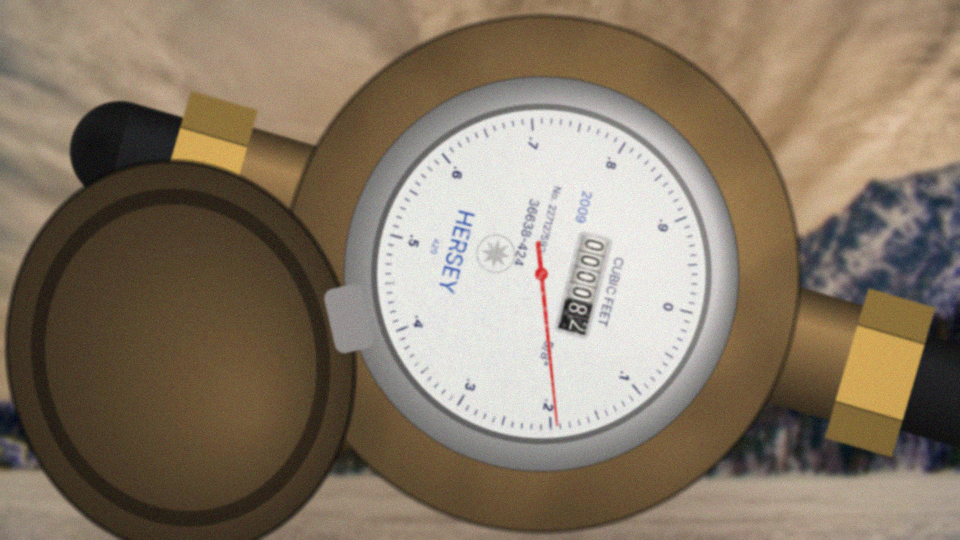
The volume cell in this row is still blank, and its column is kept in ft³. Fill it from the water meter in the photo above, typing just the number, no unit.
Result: 82.19
